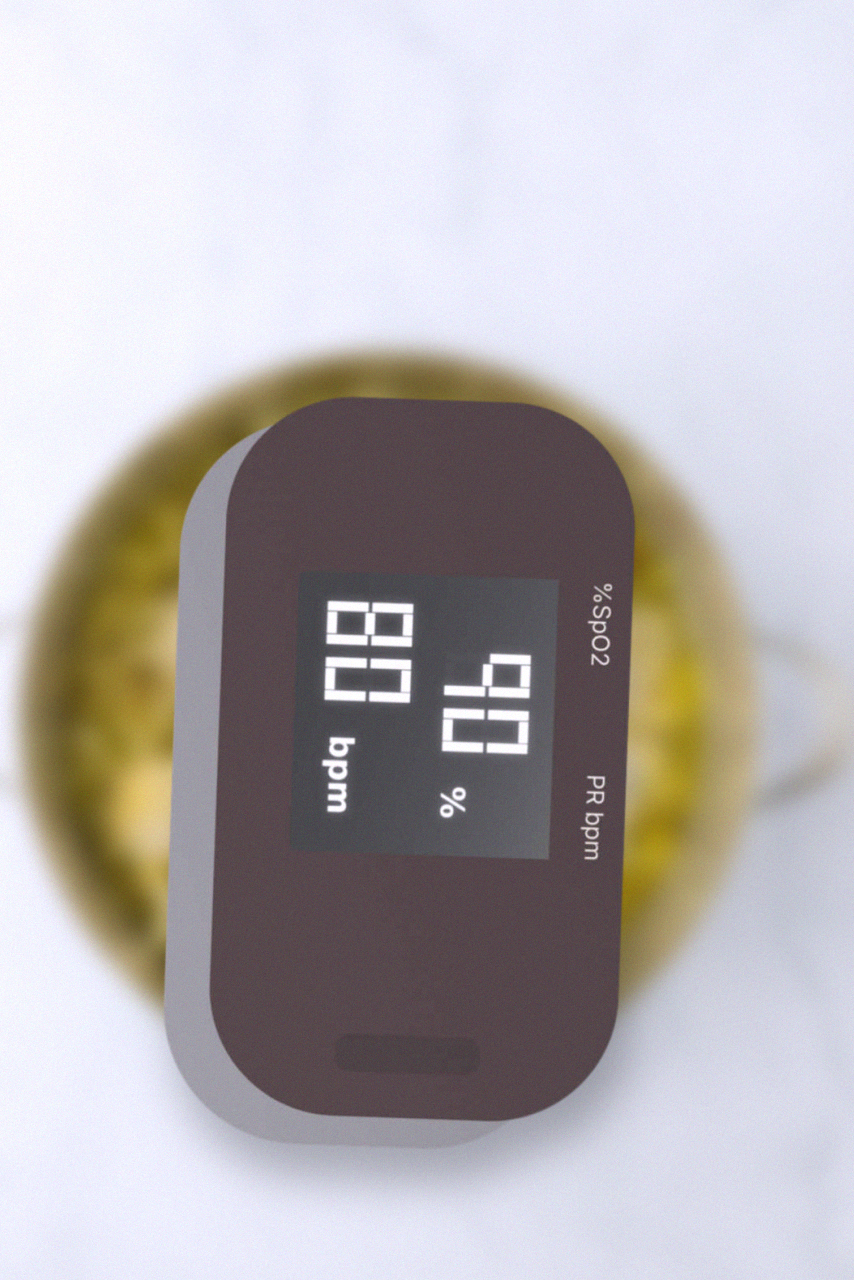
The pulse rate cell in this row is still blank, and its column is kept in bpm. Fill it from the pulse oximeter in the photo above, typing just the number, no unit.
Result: 80
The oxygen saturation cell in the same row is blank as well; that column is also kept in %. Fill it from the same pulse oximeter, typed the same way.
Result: 90
